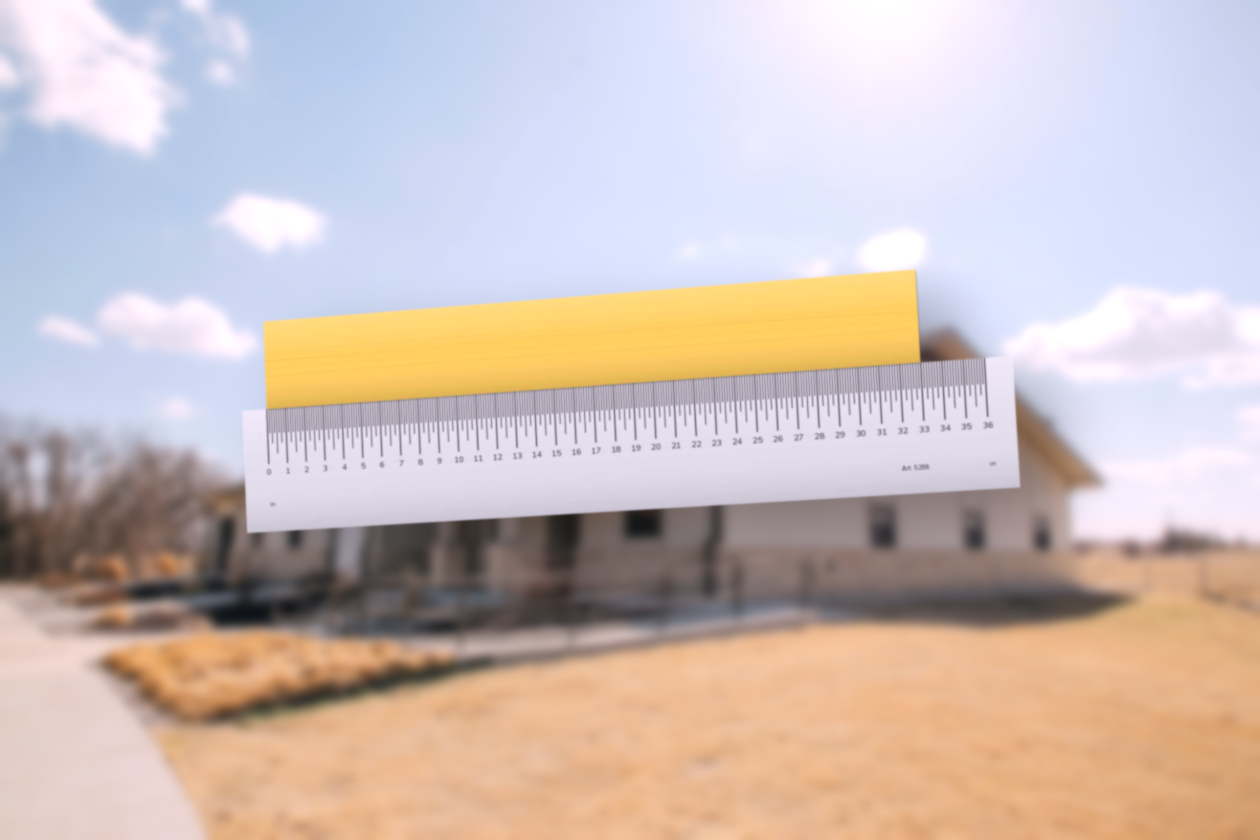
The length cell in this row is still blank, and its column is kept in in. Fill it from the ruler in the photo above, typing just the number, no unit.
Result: 33
